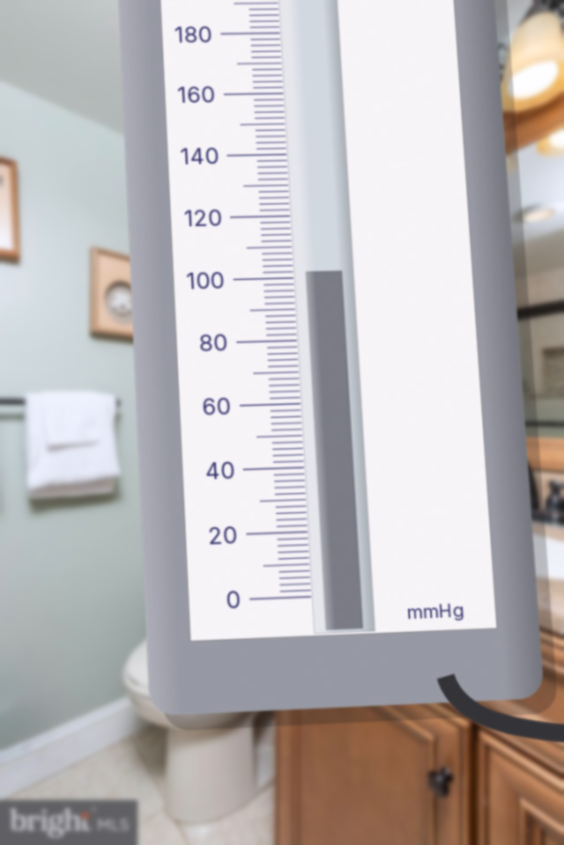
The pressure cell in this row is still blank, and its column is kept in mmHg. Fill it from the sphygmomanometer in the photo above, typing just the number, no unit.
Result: 102
